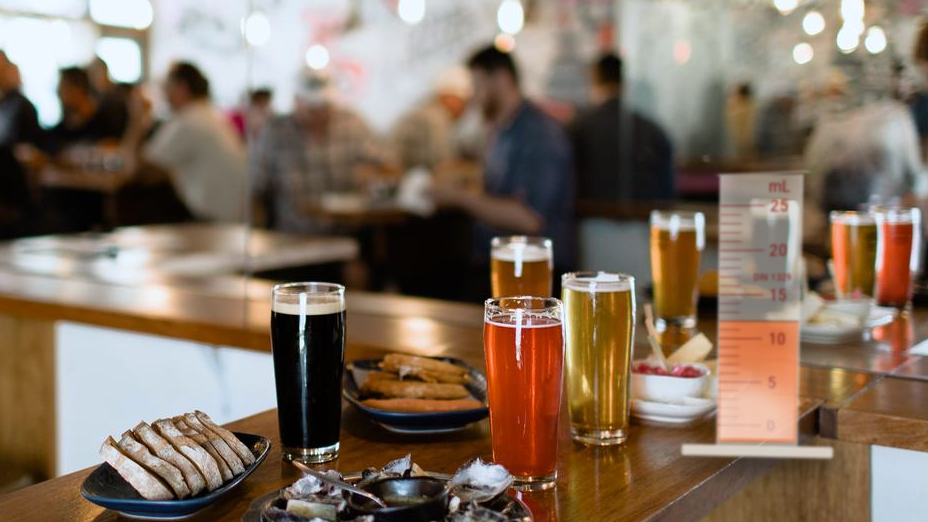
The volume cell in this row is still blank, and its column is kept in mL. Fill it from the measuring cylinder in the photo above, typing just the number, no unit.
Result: 12
